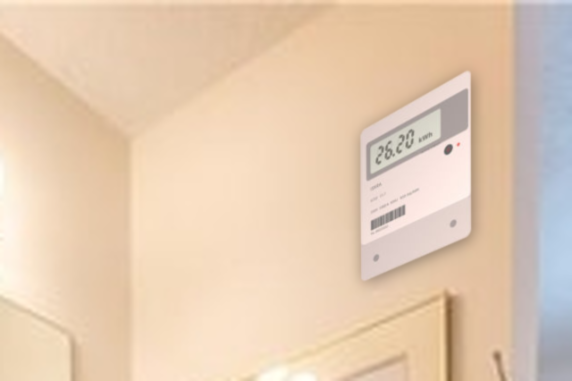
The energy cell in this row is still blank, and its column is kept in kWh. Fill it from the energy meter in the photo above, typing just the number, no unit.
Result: 26.20
